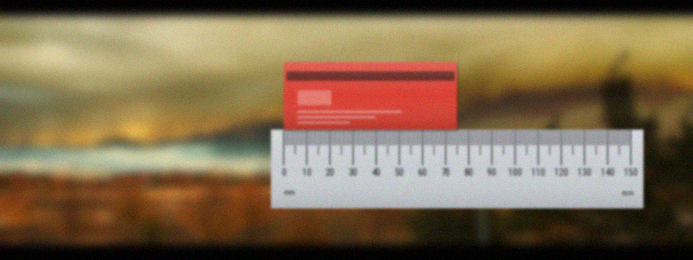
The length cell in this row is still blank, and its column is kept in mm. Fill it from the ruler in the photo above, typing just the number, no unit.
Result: 75
